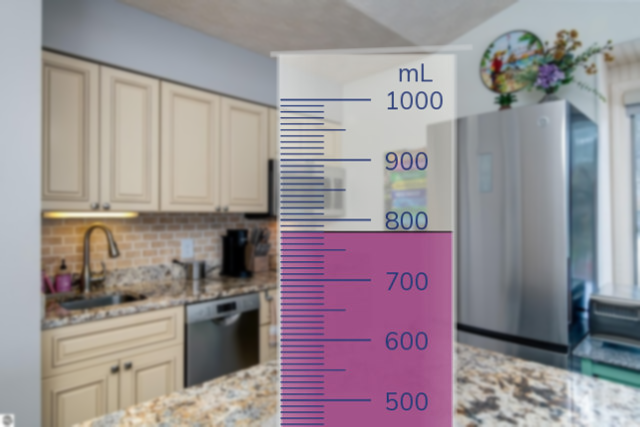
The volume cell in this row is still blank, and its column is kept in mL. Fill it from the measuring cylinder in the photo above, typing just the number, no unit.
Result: 780
